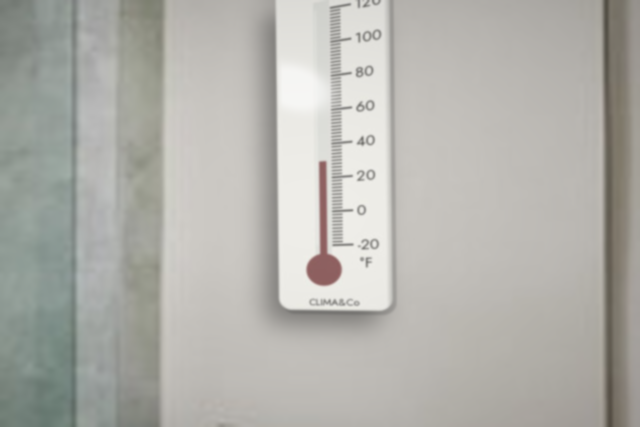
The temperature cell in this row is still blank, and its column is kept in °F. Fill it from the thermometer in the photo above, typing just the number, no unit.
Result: 30
